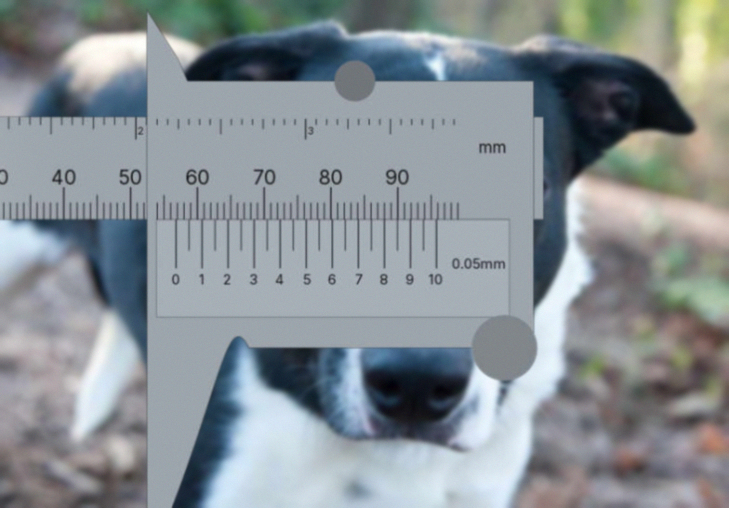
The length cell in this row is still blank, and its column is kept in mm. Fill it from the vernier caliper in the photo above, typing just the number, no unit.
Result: 56.8
